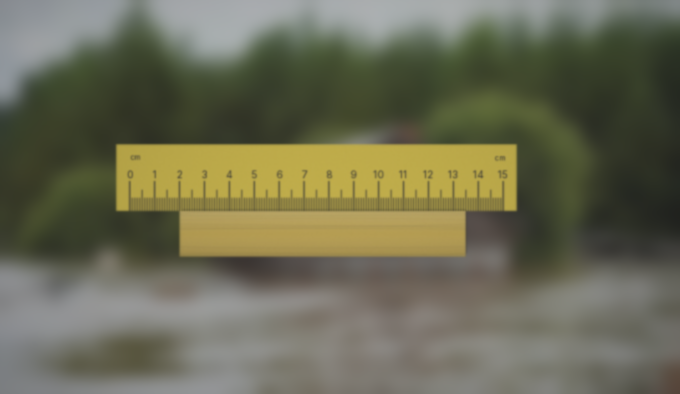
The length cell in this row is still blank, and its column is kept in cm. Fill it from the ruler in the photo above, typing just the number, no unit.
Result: 11.5
